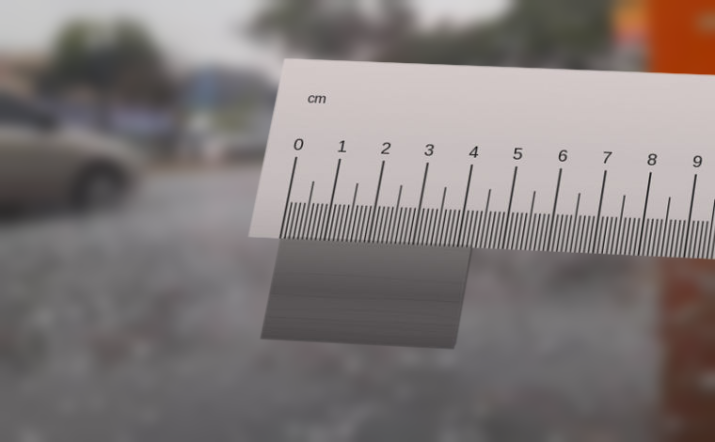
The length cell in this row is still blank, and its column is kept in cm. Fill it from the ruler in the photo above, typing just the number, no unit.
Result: 4.3
